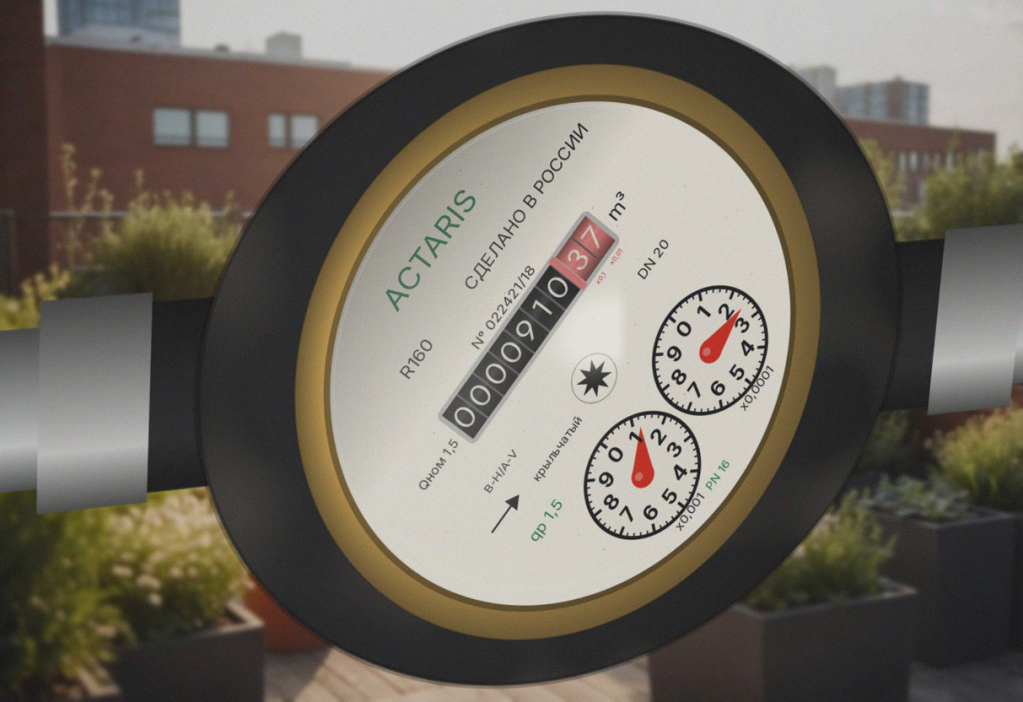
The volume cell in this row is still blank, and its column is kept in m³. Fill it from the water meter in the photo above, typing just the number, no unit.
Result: 910.3712
